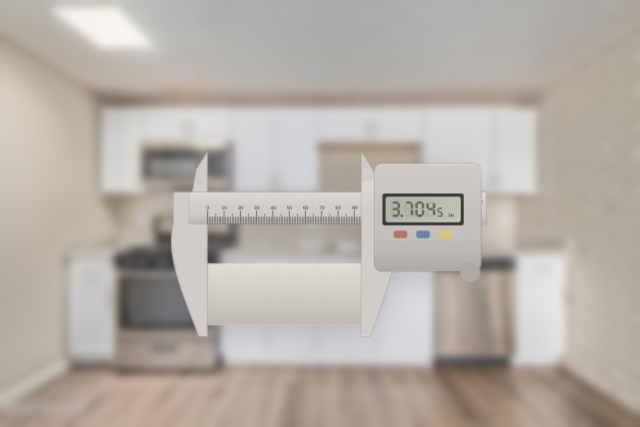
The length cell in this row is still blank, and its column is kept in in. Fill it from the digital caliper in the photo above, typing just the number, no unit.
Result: 3.7045
